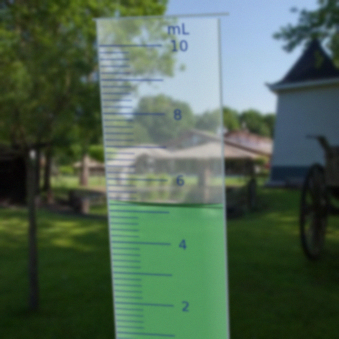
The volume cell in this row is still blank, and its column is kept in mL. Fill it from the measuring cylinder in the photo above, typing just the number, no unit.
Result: 5.2
